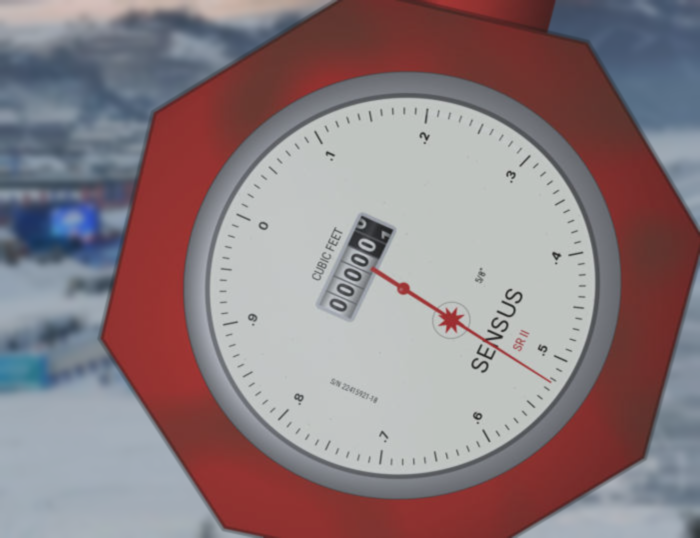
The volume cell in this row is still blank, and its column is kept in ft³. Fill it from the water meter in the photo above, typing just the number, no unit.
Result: 0.52
